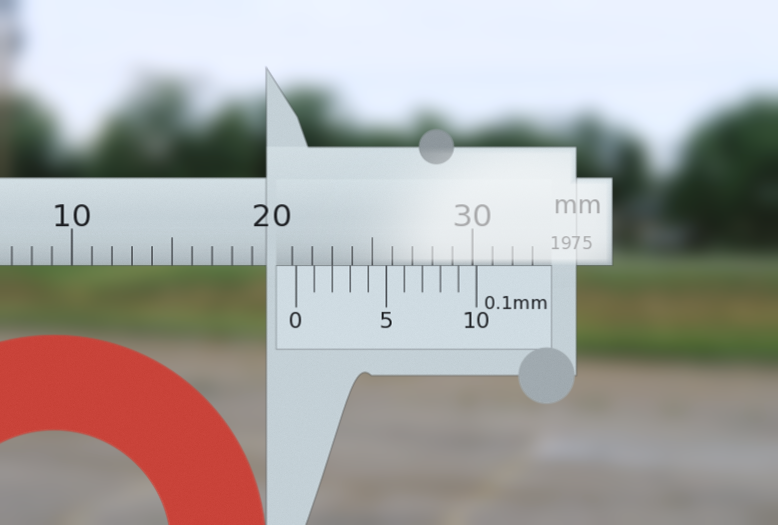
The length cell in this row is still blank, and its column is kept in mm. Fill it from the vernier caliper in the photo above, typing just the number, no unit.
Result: 21.2
